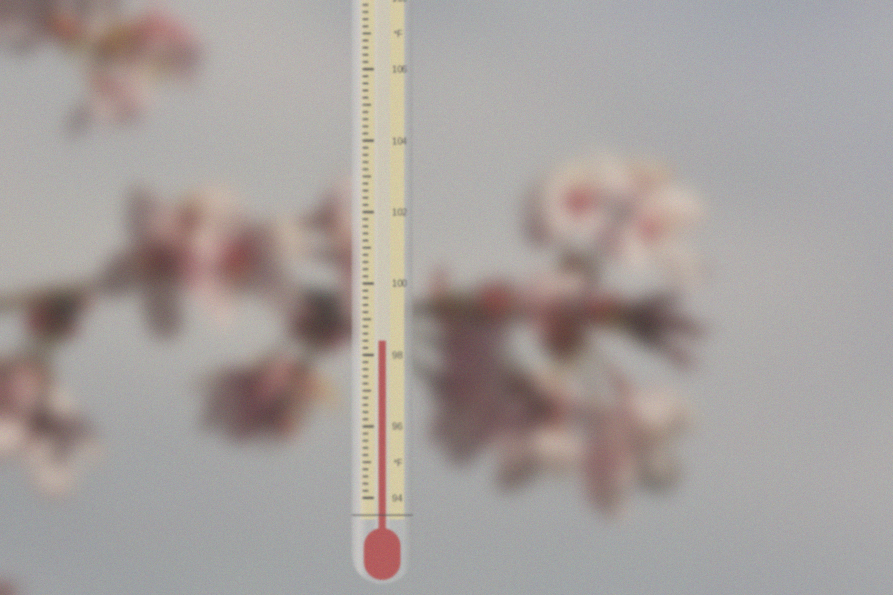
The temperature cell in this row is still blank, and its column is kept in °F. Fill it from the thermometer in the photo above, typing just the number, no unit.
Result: 98.4
